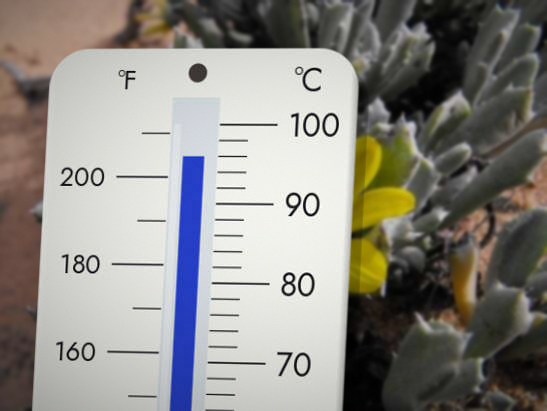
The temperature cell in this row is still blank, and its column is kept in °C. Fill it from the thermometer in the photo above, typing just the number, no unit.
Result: 96
